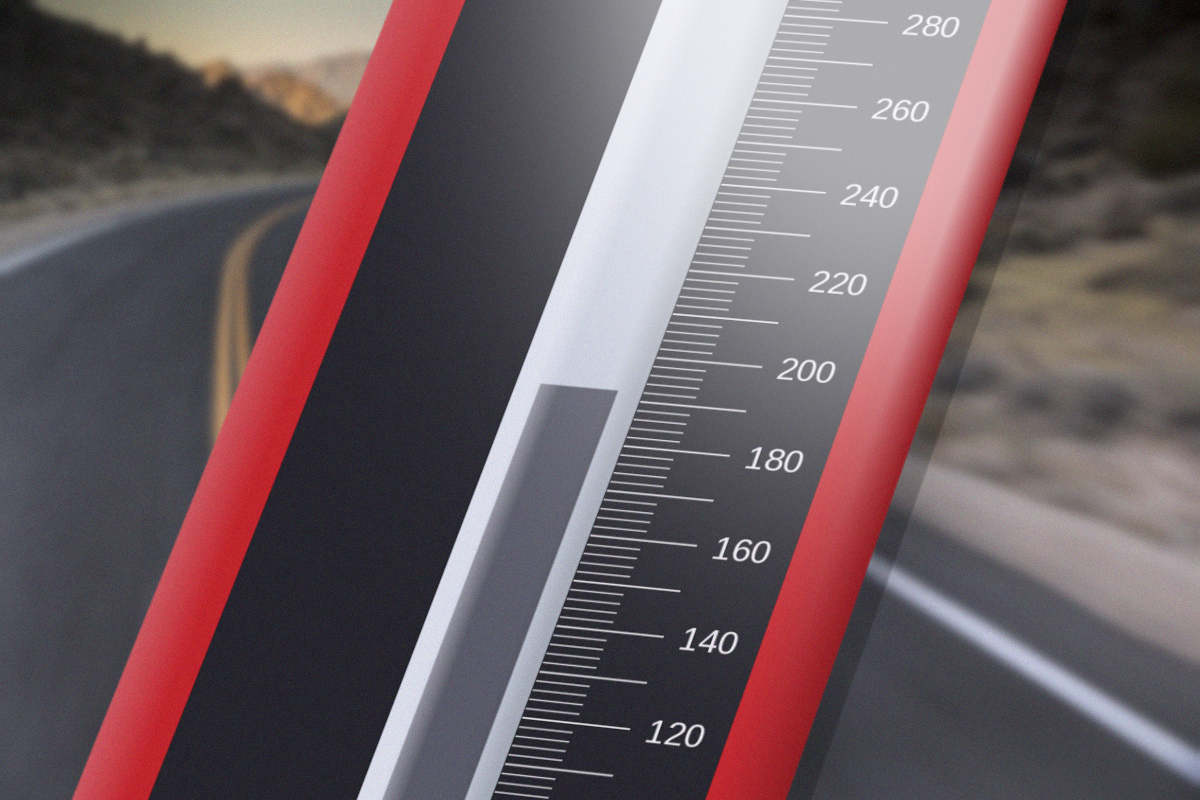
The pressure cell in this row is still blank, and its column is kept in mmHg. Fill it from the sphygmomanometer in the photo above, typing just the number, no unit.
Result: 192
